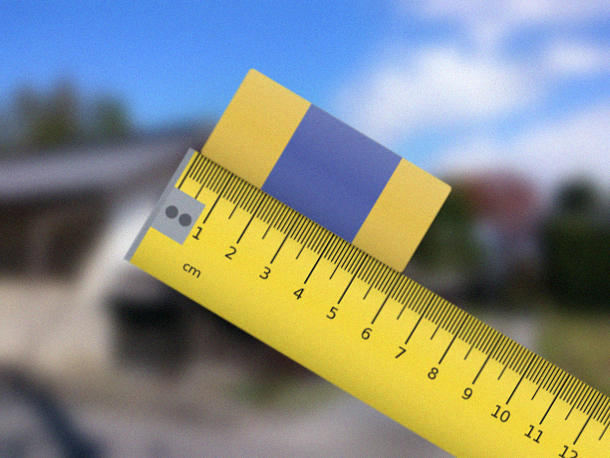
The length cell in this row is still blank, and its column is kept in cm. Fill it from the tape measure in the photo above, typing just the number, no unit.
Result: 6
